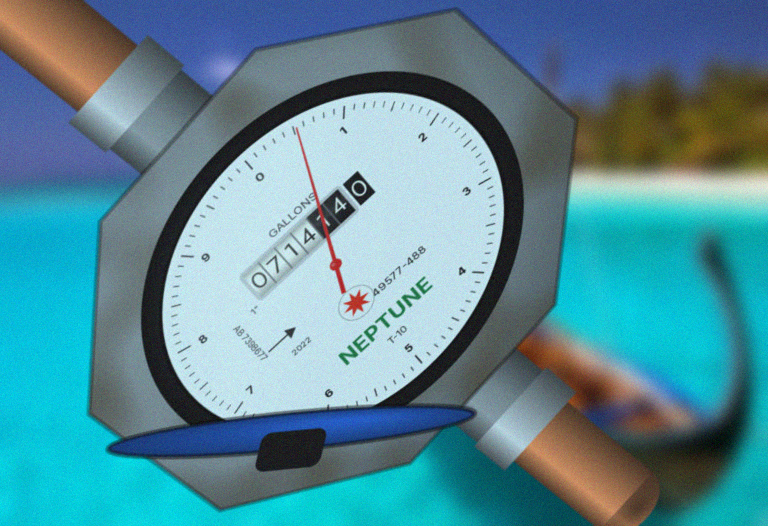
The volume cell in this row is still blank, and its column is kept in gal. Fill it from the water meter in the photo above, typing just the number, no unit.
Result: 714140.5
